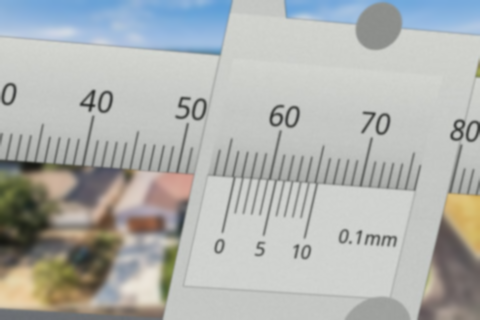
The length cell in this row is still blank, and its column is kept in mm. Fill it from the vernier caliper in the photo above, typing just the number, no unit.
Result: 56.2
